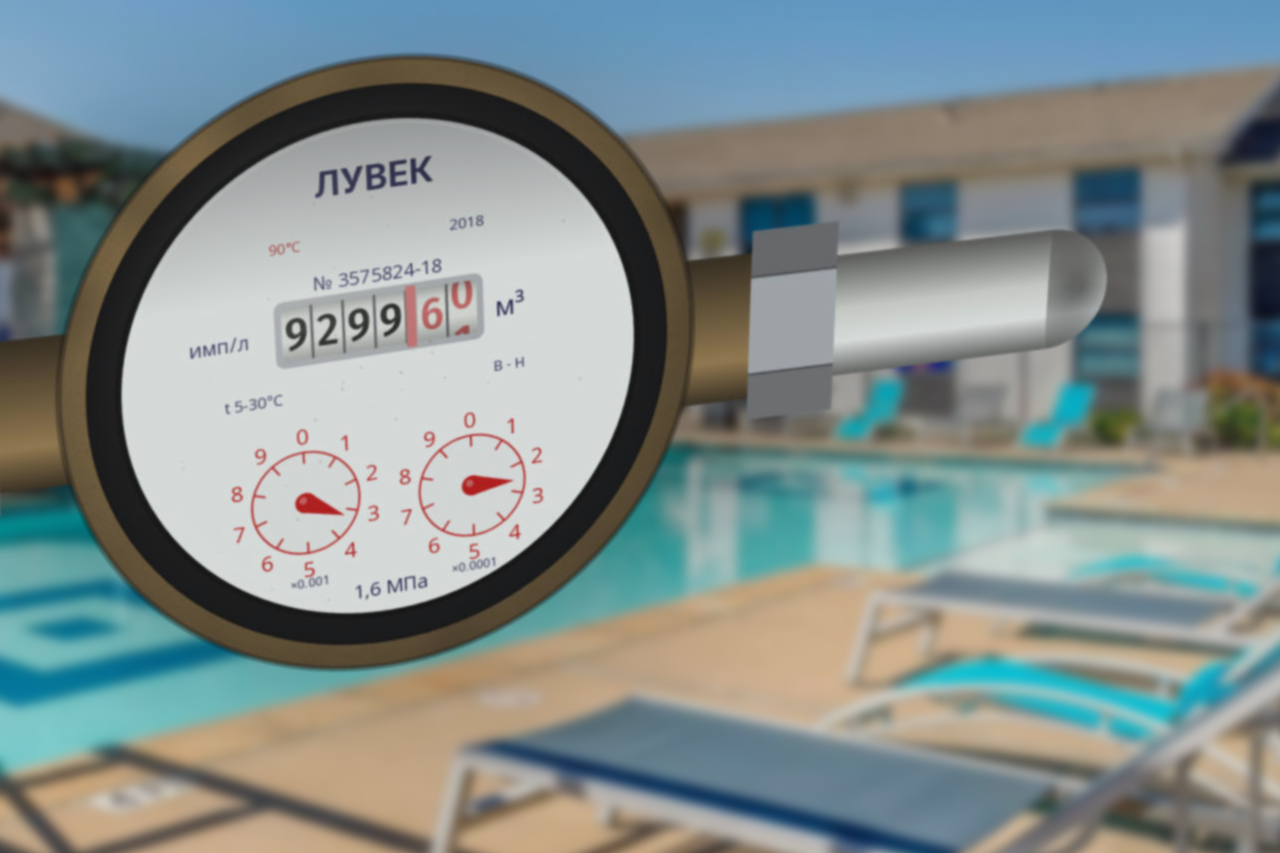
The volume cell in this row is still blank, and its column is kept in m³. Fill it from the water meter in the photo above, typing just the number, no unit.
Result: 9299.6032
